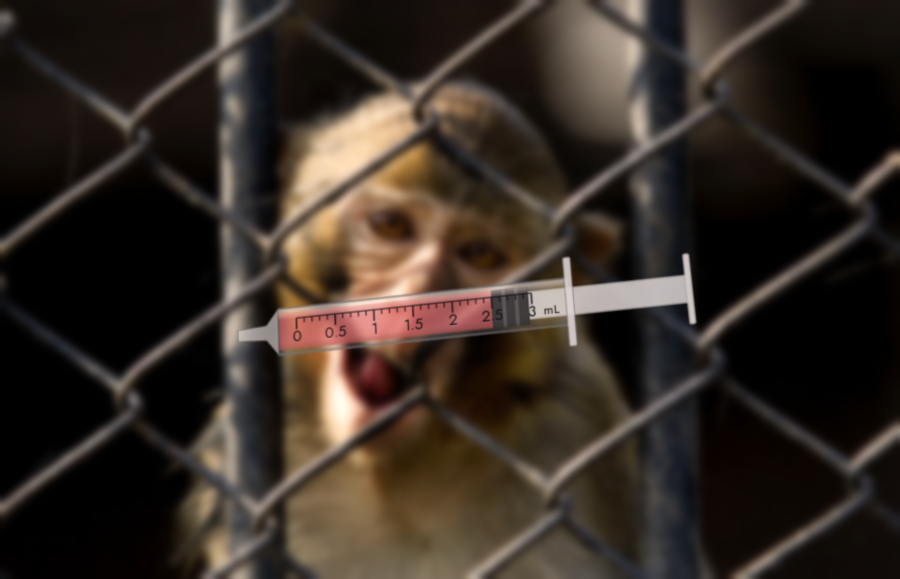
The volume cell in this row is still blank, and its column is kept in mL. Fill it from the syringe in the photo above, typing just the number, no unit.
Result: 2.5
